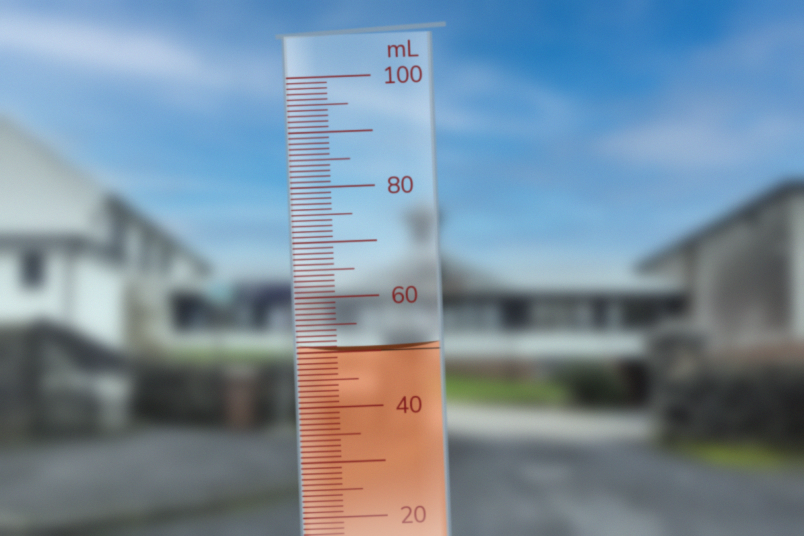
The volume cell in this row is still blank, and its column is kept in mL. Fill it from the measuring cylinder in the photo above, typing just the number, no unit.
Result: 50
